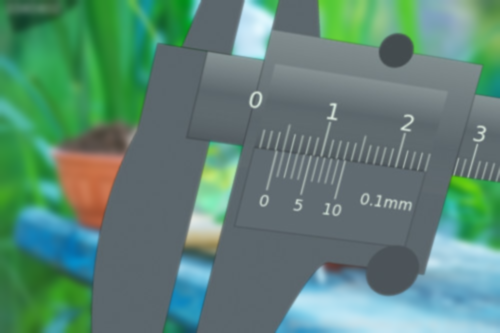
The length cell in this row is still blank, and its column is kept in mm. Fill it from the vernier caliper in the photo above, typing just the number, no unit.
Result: 4.2
